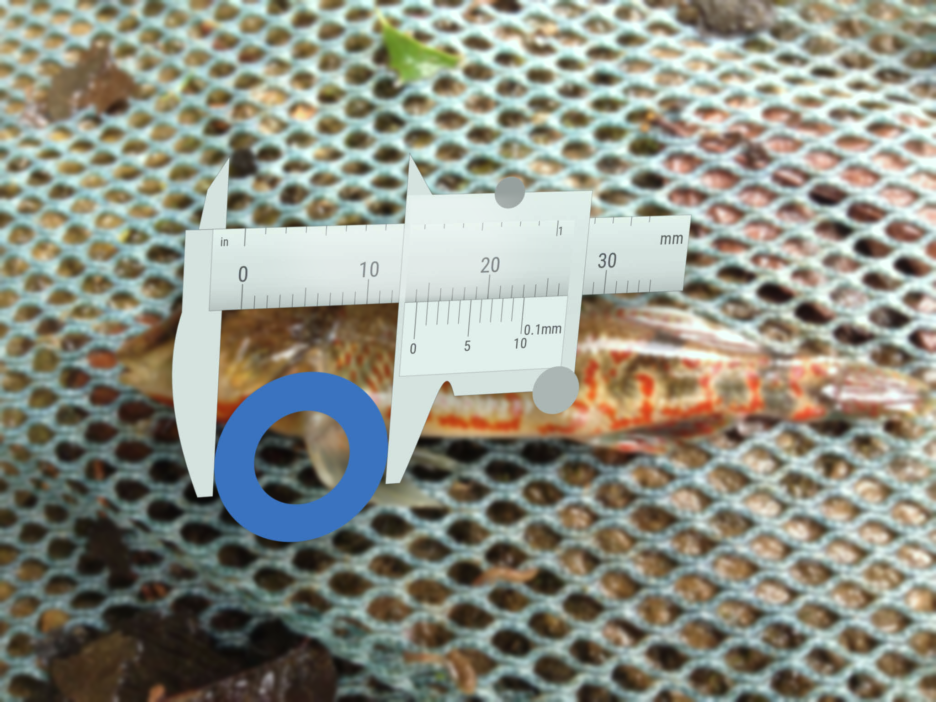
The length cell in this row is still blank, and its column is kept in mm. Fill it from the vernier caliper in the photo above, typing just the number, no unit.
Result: 14.1
